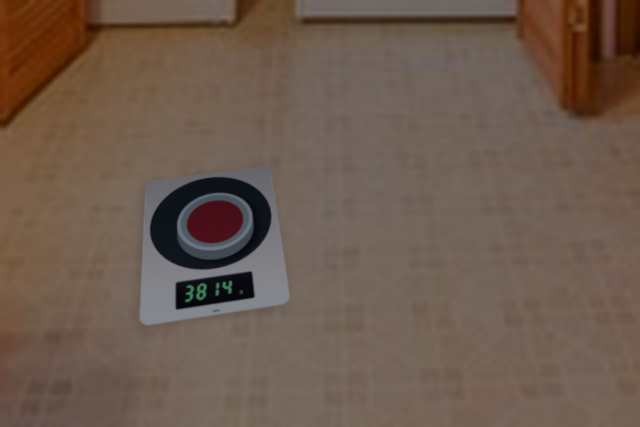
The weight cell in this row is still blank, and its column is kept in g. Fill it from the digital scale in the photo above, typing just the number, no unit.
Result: 3814
